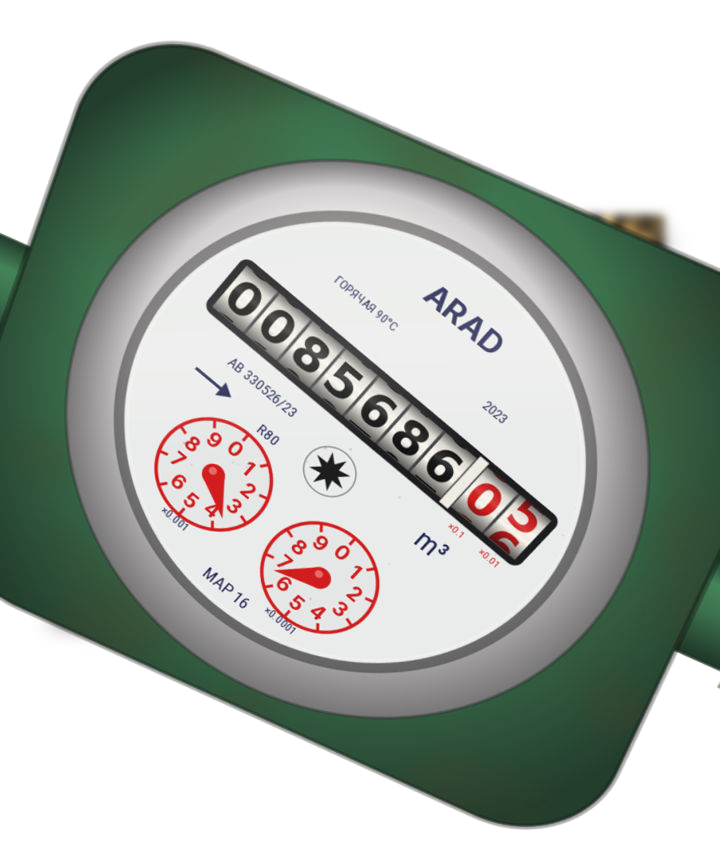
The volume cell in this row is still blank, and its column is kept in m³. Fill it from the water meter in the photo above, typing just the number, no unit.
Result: 85686.0536
